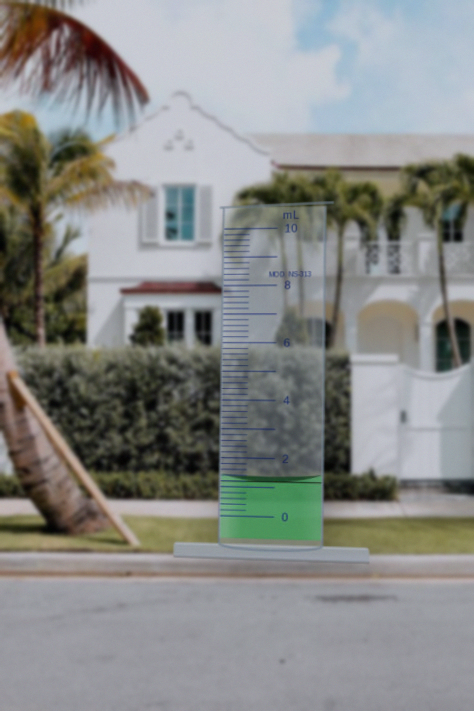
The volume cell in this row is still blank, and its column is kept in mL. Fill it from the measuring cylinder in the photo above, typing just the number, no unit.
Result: 1.2
